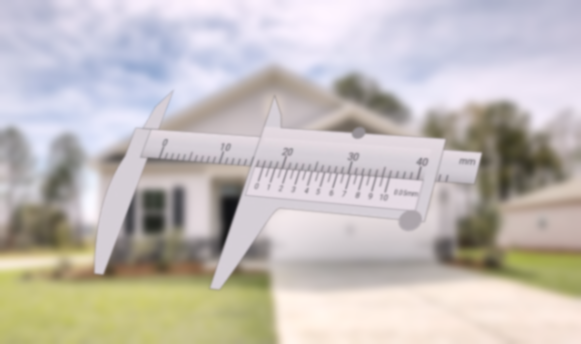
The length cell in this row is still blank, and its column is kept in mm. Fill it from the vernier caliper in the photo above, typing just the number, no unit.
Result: 17.0
